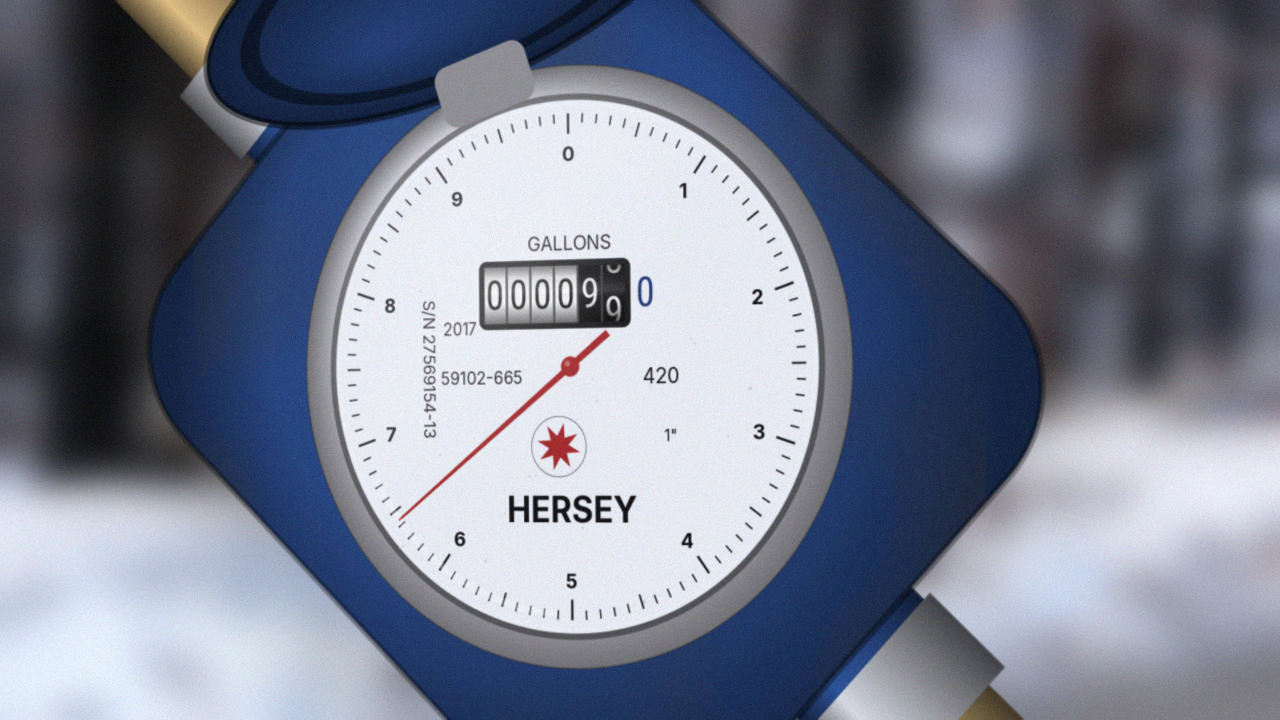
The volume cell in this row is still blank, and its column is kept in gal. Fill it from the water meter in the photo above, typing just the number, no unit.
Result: 986.4
